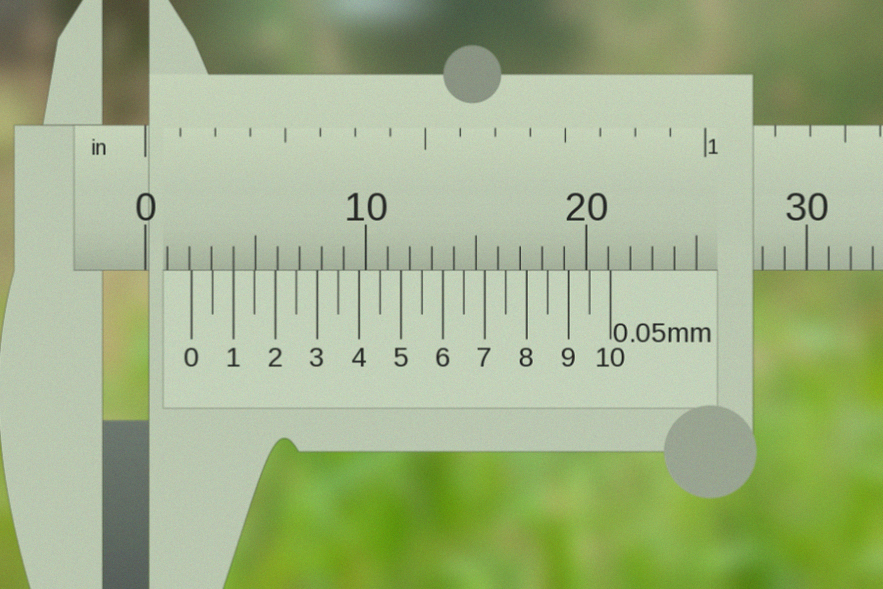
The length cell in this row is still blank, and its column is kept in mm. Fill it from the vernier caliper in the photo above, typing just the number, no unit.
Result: 2.10
